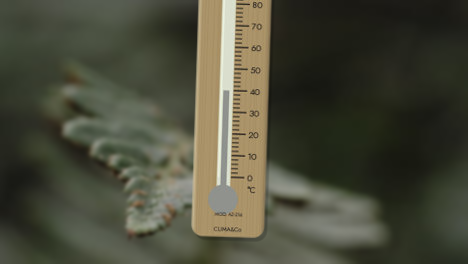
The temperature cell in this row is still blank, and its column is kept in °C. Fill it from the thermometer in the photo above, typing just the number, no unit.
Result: 40
